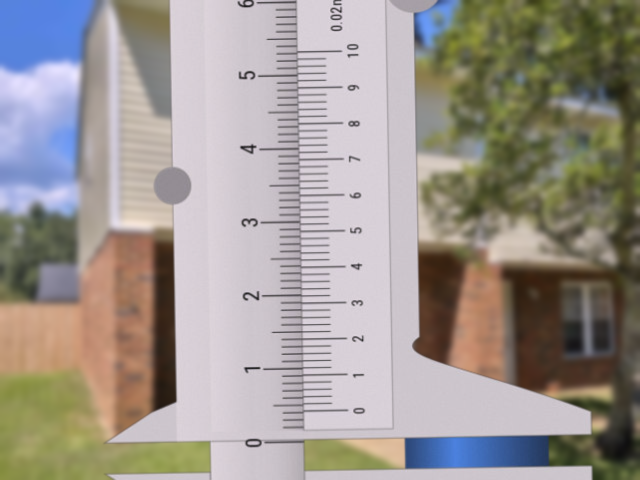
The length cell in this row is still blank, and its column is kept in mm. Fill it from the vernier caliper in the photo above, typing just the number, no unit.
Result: 4.2
